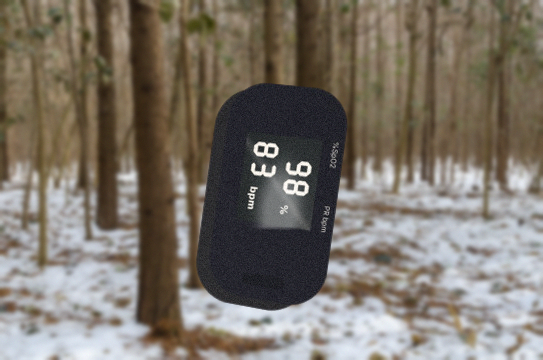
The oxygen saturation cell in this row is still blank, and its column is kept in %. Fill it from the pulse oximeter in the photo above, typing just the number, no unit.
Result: 98
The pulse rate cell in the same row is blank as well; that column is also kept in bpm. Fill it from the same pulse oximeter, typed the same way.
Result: 83
